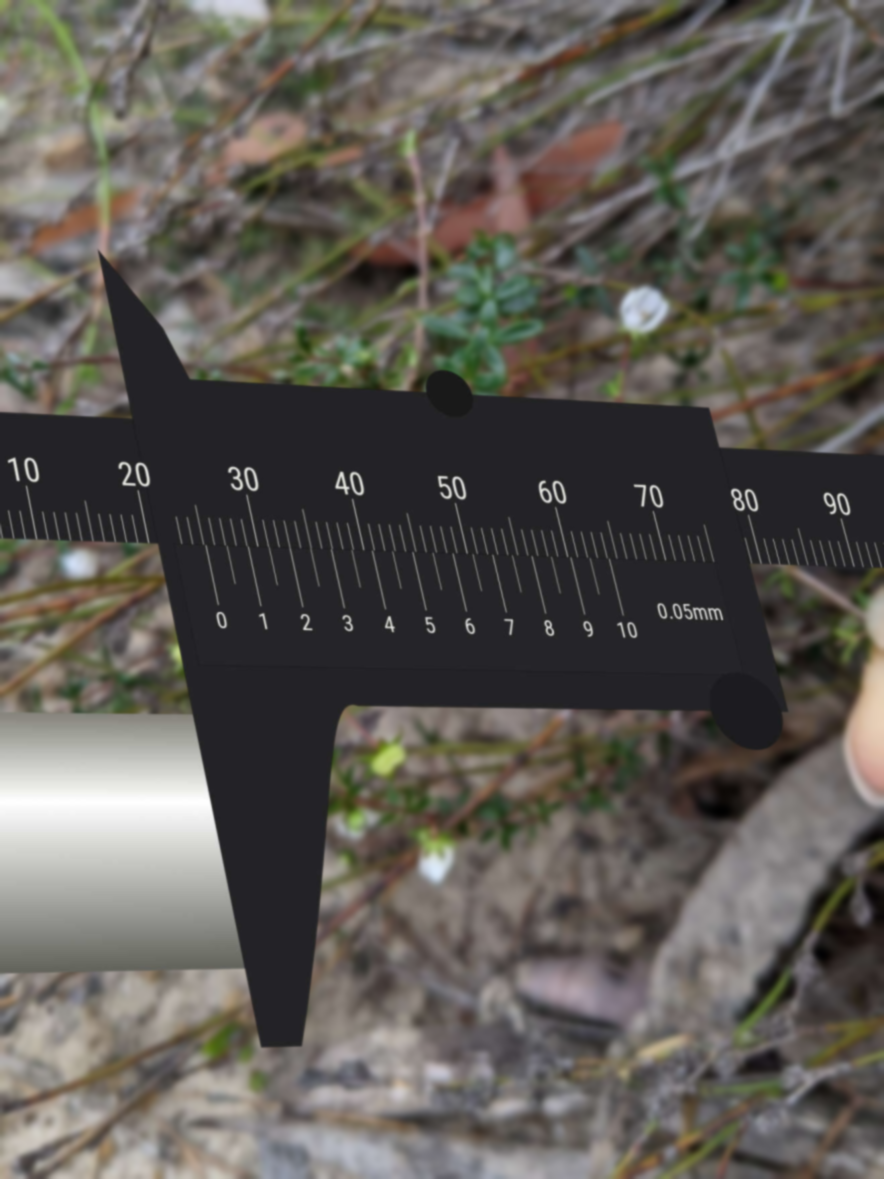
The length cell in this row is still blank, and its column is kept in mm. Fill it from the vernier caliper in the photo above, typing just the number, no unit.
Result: 25.2
